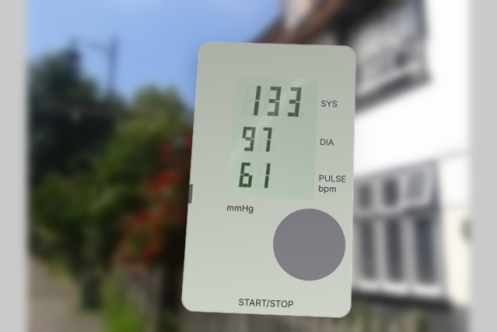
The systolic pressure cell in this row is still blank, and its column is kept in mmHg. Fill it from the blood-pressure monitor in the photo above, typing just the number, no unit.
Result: 133
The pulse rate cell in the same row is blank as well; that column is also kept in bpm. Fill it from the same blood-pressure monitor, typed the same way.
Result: 61
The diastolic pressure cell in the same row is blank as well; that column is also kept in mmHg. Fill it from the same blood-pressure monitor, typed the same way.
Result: 97
